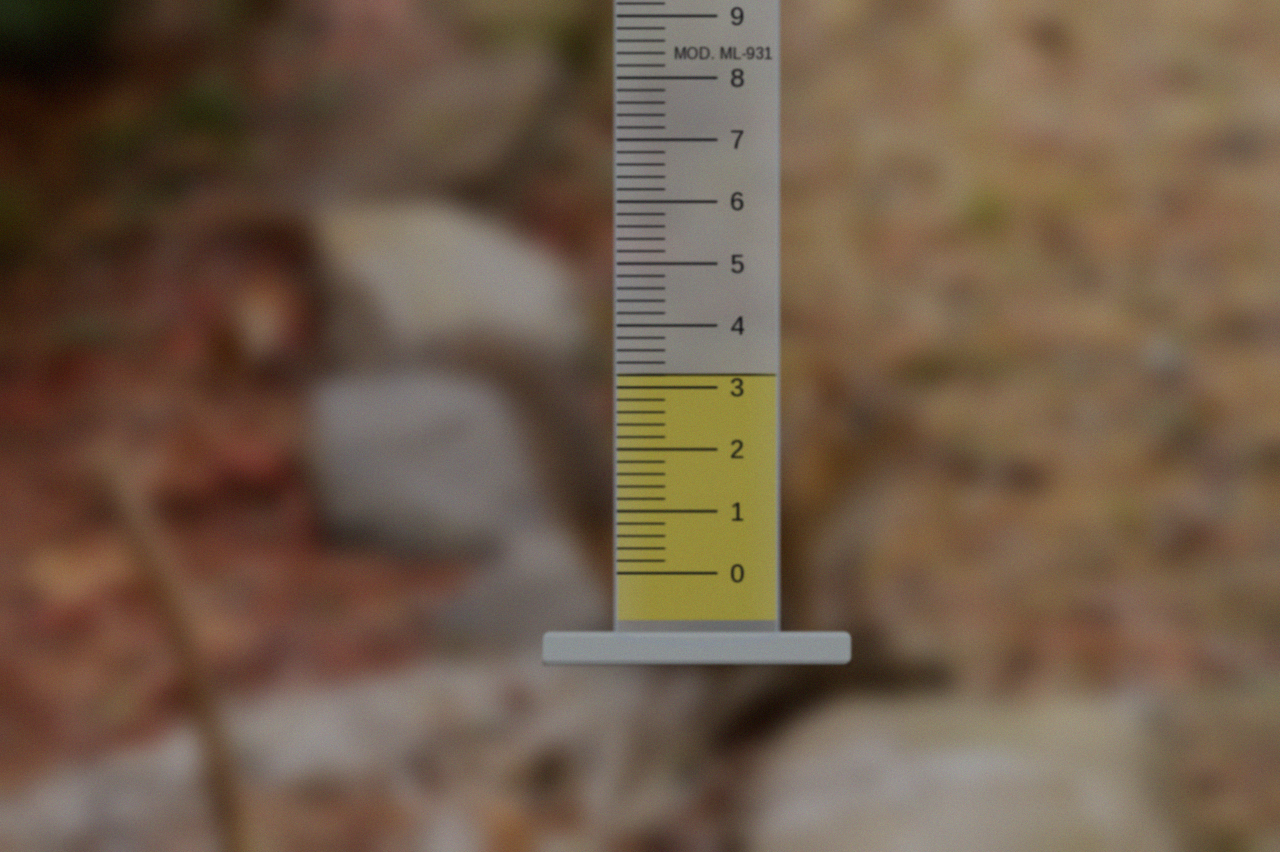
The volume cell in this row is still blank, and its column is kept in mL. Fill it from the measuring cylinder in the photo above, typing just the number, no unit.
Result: 3.2
